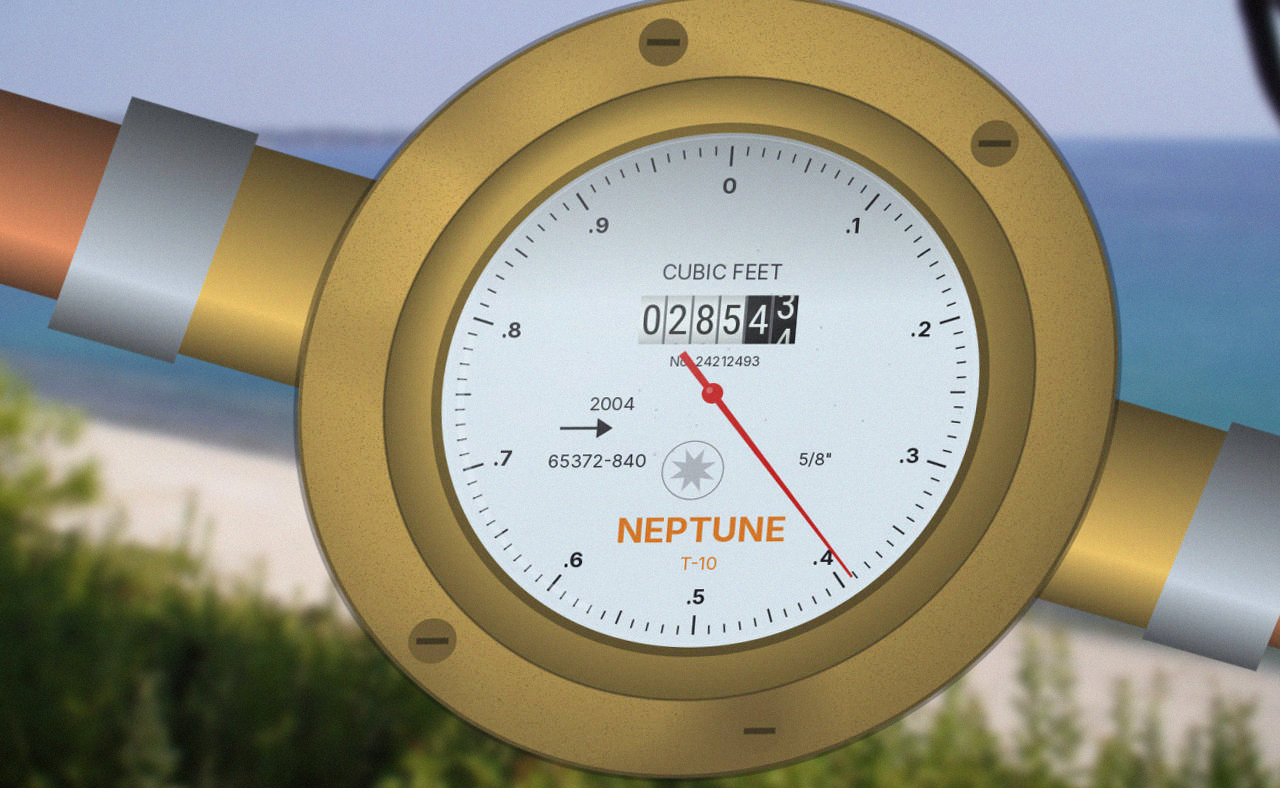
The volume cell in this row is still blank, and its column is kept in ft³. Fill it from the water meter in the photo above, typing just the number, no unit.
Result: 28543.39
